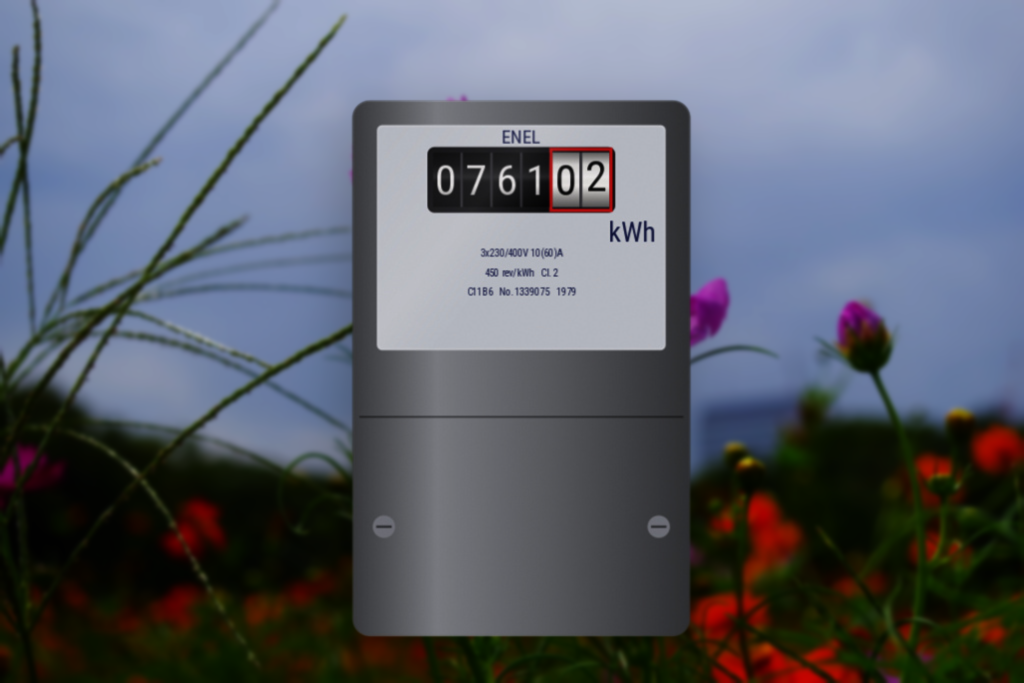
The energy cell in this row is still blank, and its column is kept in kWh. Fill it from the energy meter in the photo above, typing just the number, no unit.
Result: 761.02
